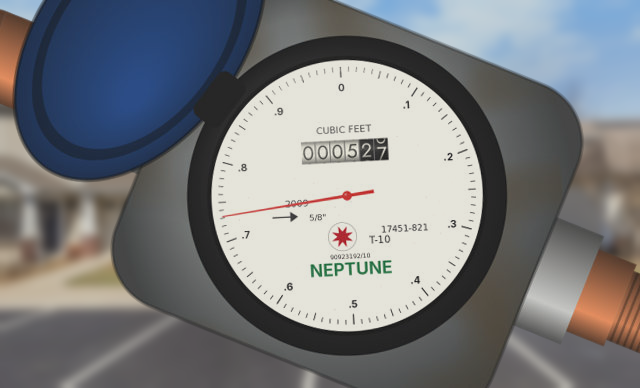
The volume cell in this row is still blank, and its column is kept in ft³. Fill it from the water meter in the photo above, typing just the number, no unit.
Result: 526.73
